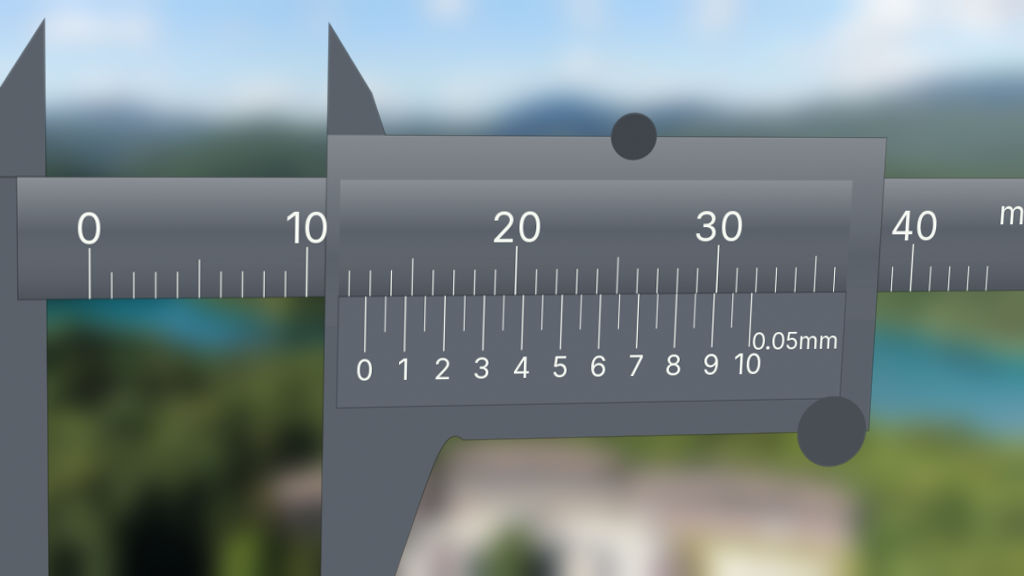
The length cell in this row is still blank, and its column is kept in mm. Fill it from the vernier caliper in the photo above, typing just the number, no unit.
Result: 12.8
